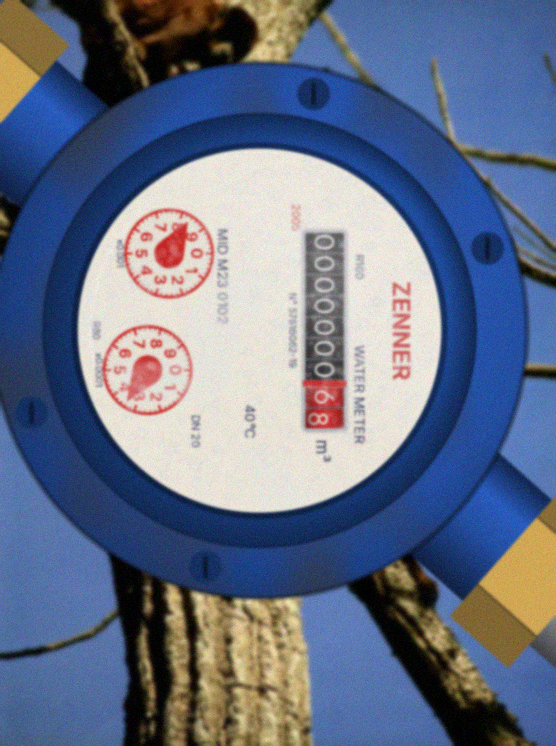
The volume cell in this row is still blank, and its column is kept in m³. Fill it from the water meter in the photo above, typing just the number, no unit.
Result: 0.6783
